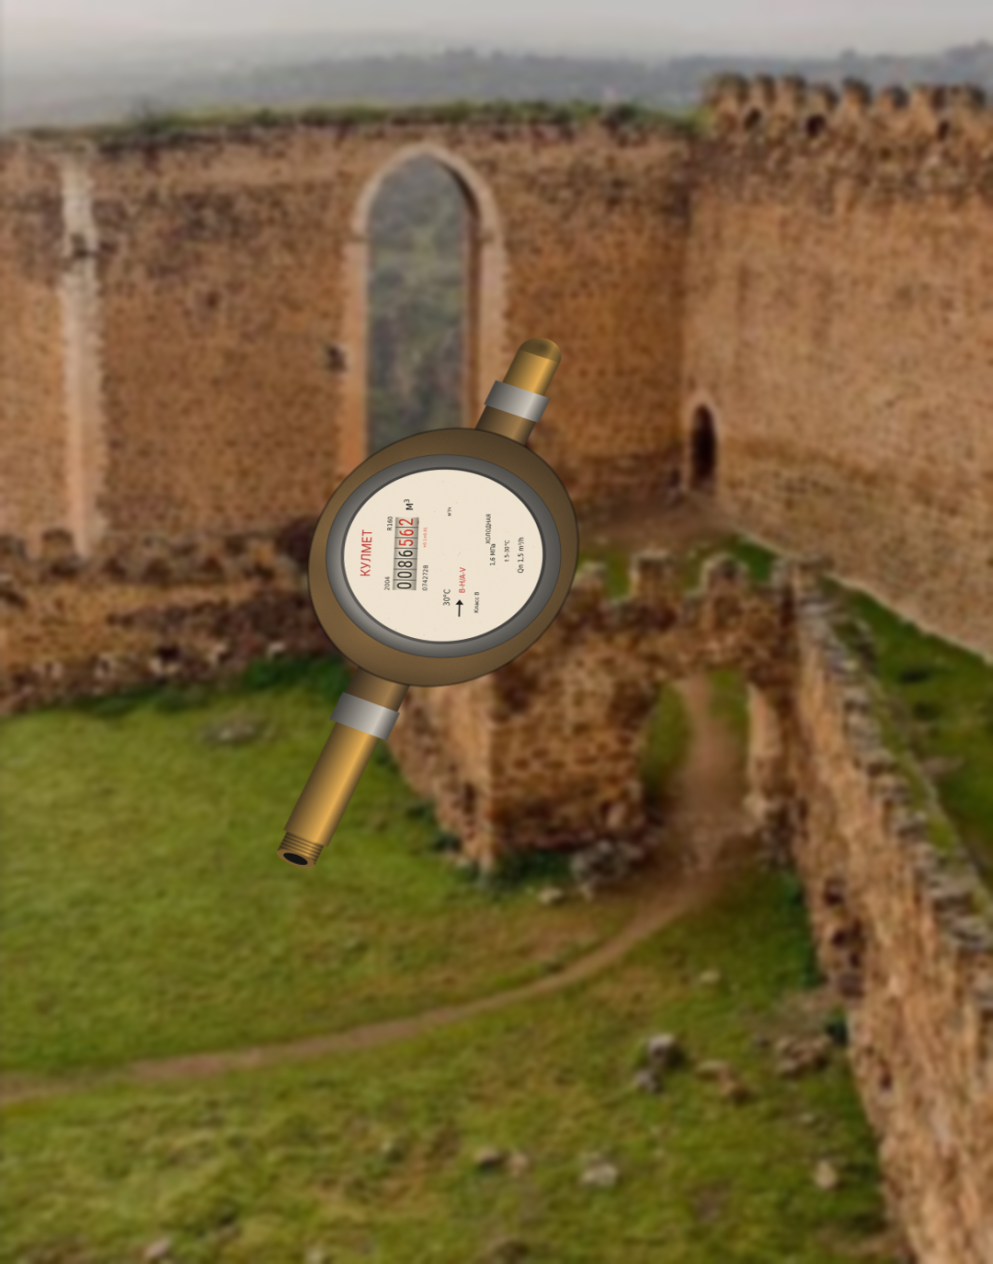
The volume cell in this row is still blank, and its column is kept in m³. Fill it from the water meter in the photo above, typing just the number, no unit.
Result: 86.562
